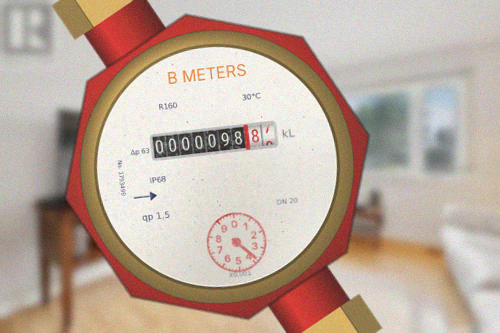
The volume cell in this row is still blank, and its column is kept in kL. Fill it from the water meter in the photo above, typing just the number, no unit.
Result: 98.873
